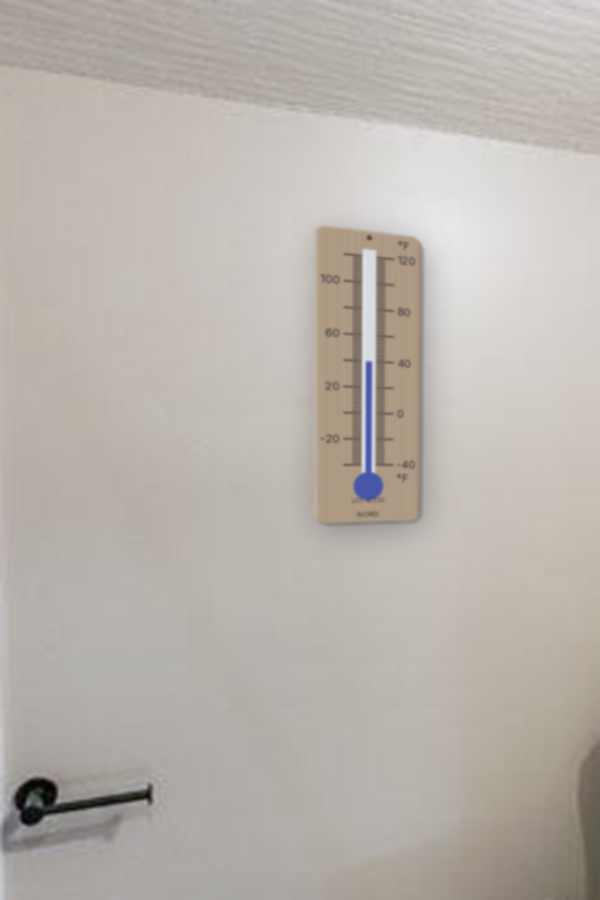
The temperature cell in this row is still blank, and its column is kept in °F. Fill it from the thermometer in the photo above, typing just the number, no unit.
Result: 40
